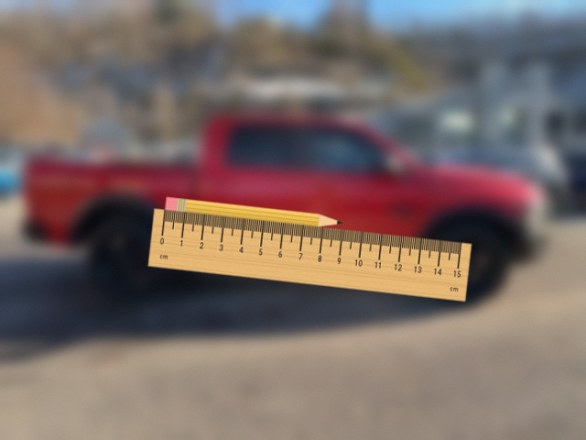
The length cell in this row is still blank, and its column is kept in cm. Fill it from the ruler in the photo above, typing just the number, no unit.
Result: 9
